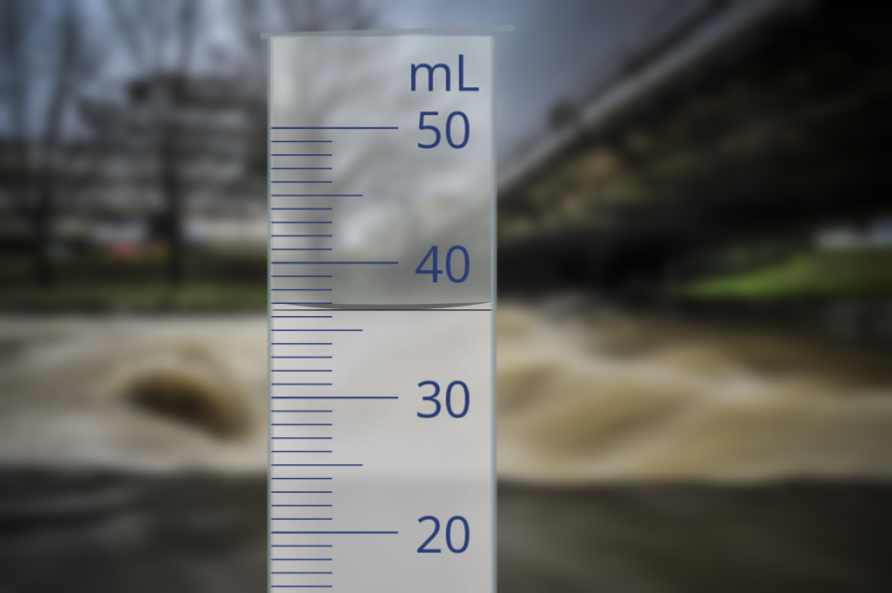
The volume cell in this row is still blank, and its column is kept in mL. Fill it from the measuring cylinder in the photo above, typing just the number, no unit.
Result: 36.5
